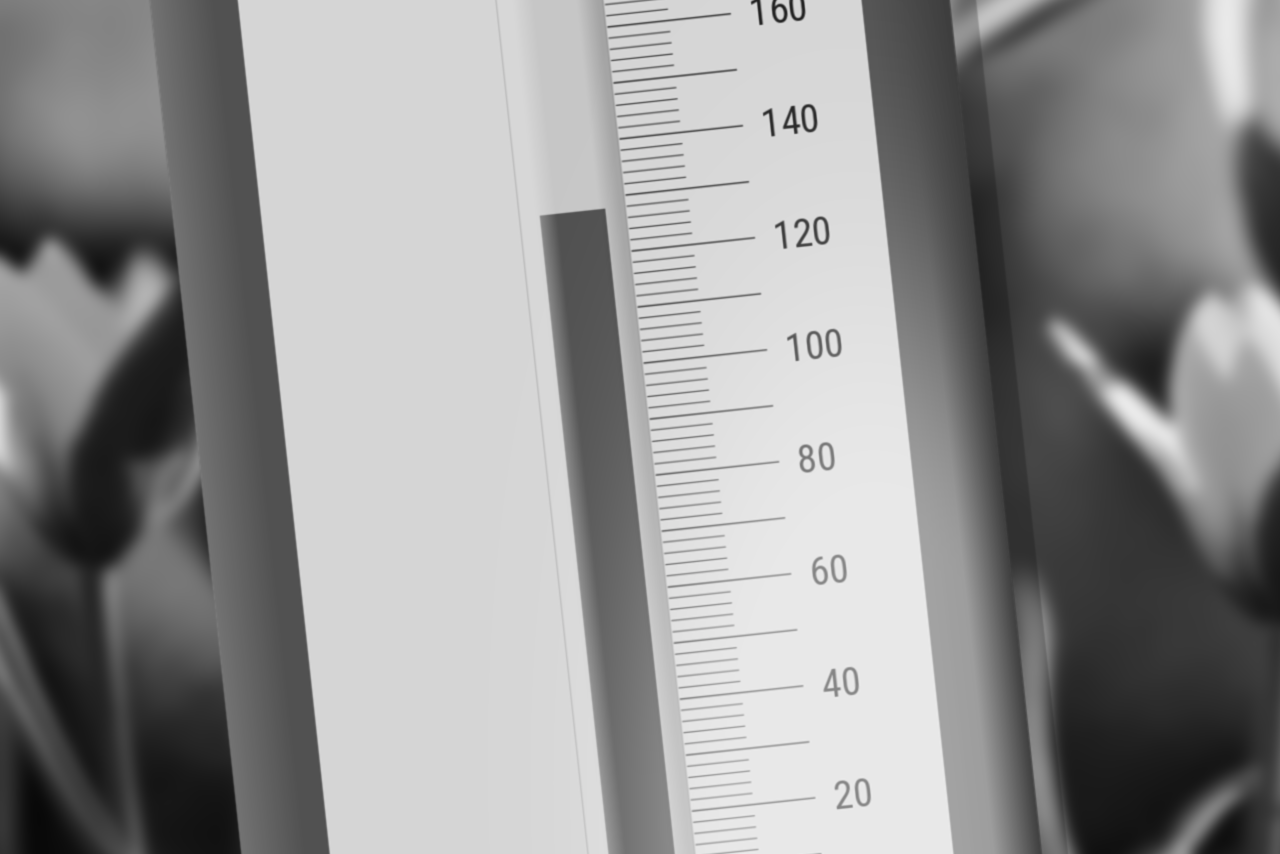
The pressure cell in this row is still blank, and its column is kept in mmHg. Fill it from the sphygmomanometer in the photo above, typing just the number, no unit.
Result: 128
